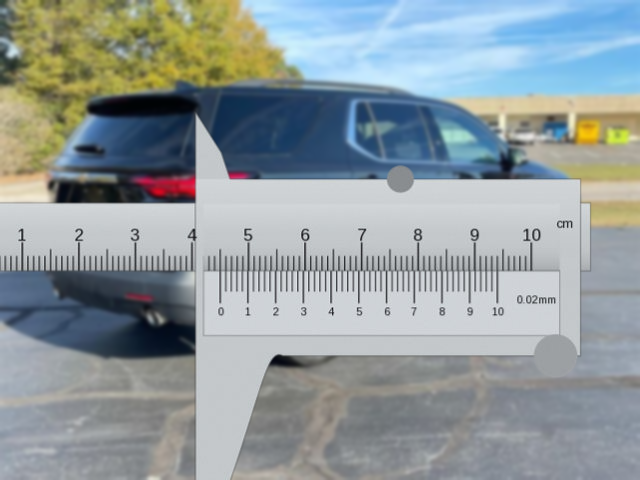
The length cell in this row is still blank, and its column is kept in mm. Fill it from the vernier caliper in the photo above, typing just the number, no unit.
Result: 45.0
